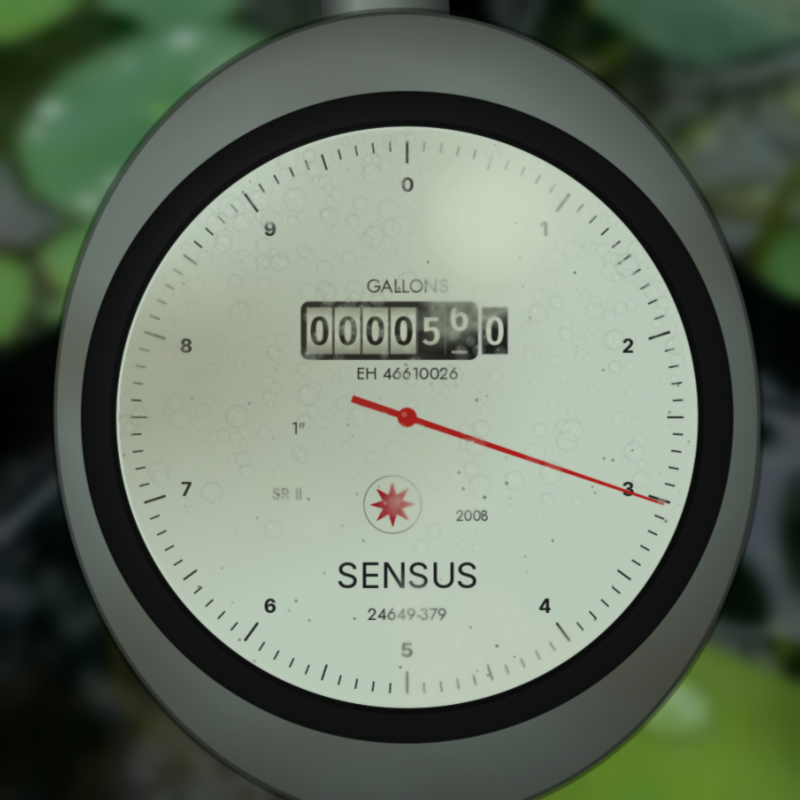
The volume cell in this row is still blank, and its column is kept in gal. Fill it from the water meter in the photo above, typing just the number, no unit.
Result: 563.0
